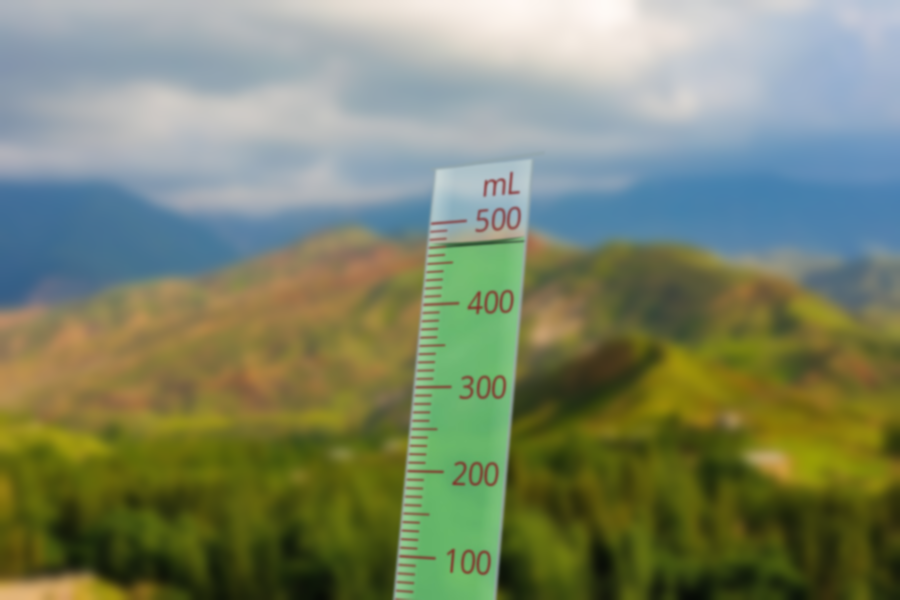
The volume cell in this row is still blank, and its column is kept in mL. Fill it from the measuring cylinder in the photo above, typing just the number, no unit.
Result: 470
